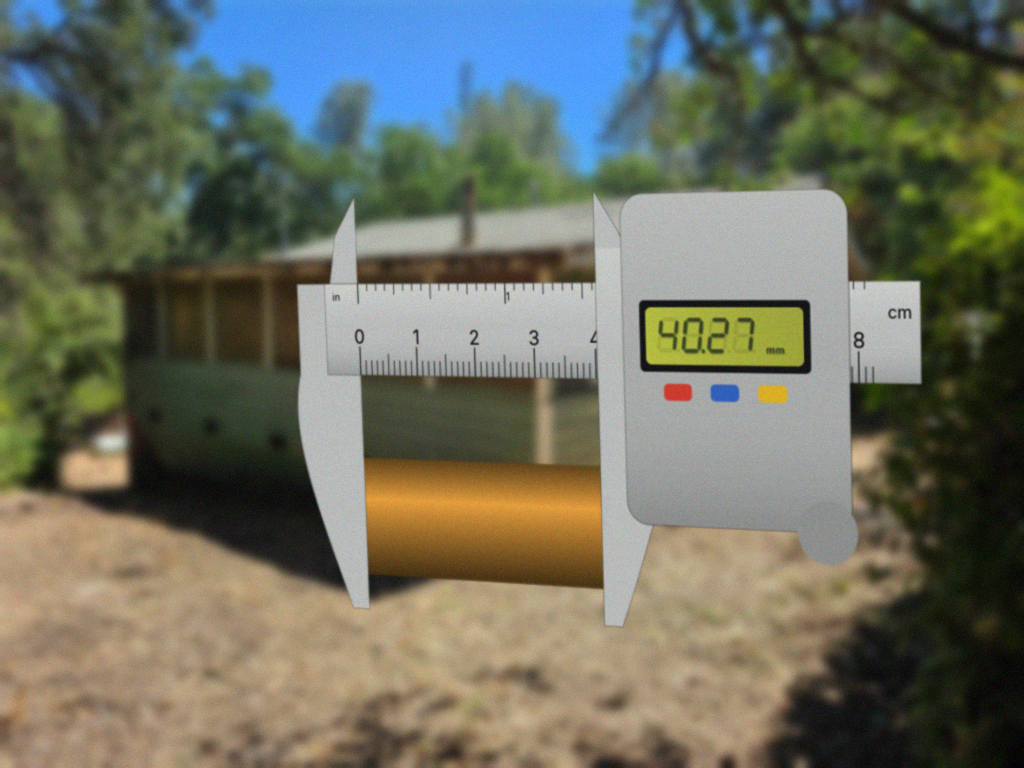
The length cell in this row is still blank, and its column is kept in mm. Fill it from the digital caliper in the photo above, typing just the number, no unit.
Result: 40.27
